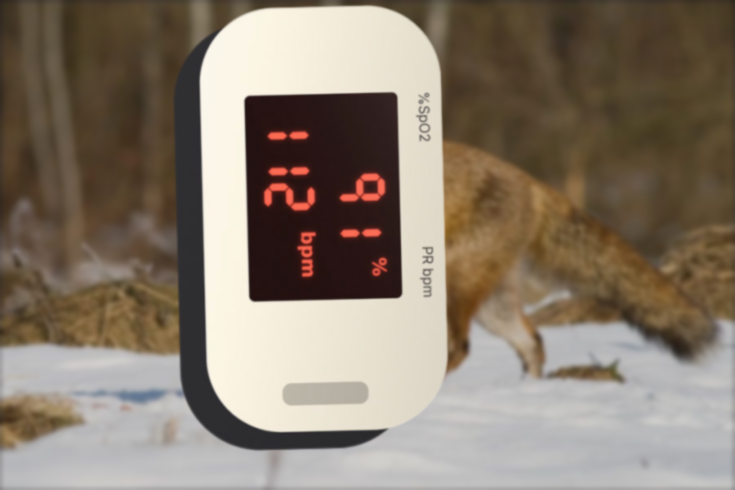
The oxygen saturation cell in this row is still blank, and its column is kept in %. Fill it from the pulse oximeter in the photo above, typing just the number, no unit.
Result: 91
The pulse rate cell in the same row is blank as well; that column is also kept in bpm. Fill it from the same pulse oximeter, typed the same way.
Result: 112
